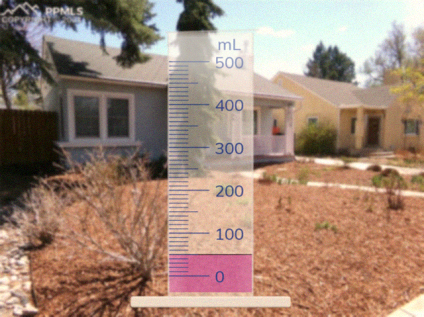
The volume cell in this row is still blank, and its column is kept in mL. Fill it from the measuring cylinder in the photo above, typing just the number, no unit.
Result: 50
